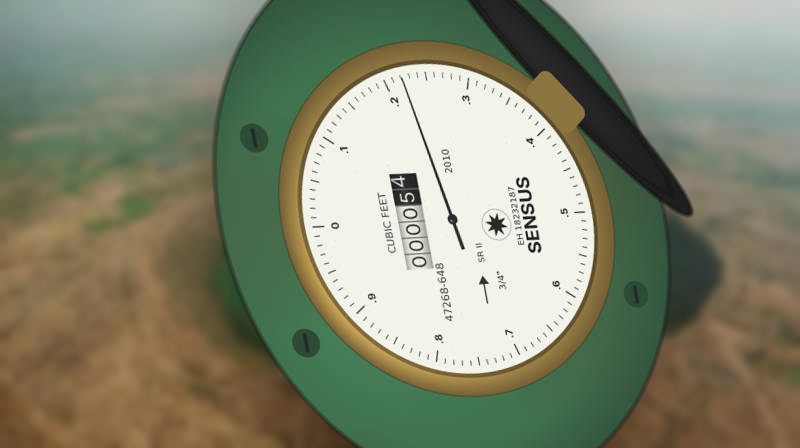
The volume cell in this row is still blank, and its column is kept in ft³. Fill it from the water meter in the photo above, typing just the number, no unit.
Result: 54.22
